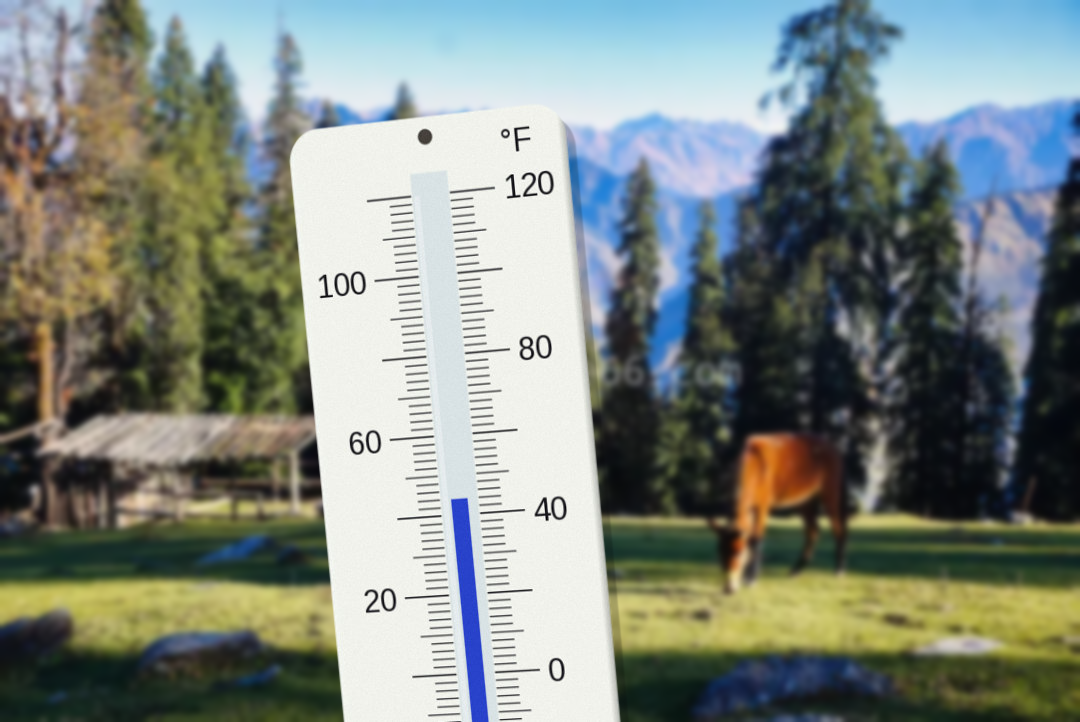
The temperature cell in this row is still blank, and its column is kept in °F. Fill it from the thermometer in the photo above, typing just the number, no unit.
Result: 44
